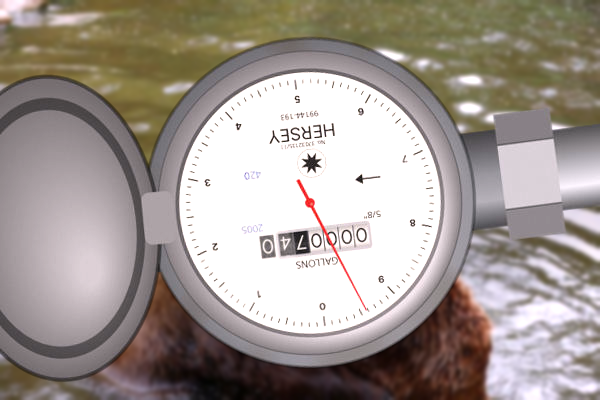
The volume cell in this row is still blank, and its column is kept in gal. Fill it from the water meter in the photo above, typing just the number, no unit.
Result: 739.4
